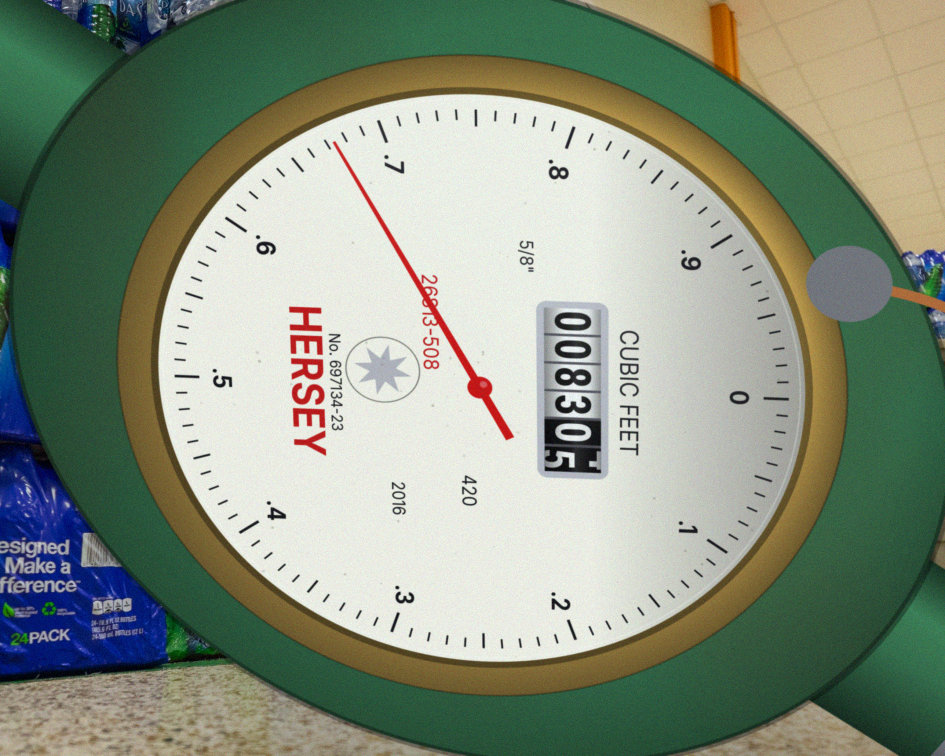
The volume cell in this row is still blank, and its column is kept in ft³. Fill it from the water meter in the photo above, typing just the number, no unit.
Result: 8304.67
